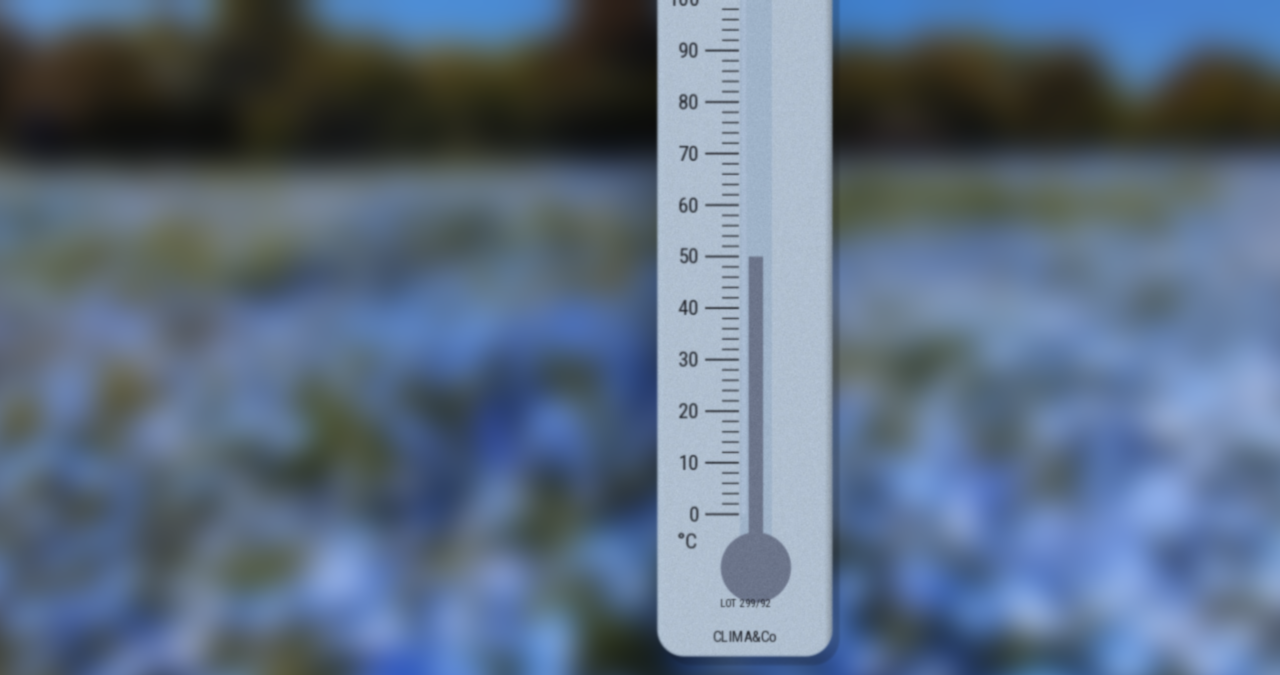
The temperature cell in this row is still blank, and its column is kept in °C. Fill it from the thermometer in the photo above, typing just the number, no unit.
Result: 50
